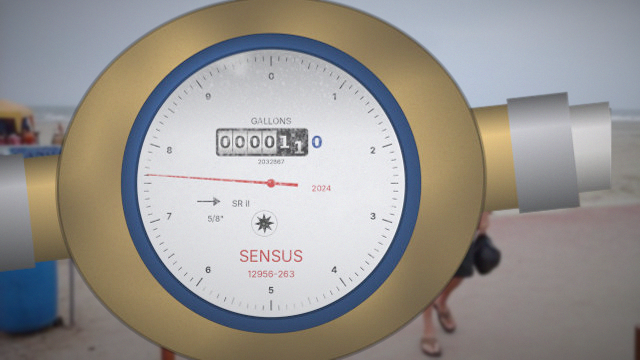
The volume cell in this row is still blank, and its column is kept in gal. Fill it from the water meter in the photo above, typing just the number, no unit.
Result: 107.6
